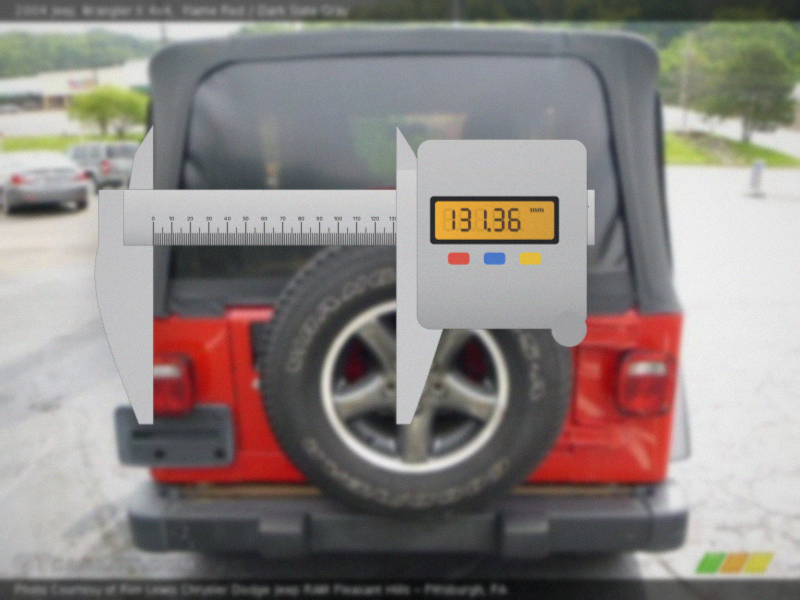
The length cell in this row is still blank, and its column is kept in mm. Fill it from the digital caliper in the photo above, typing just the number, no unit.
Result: 131.36
